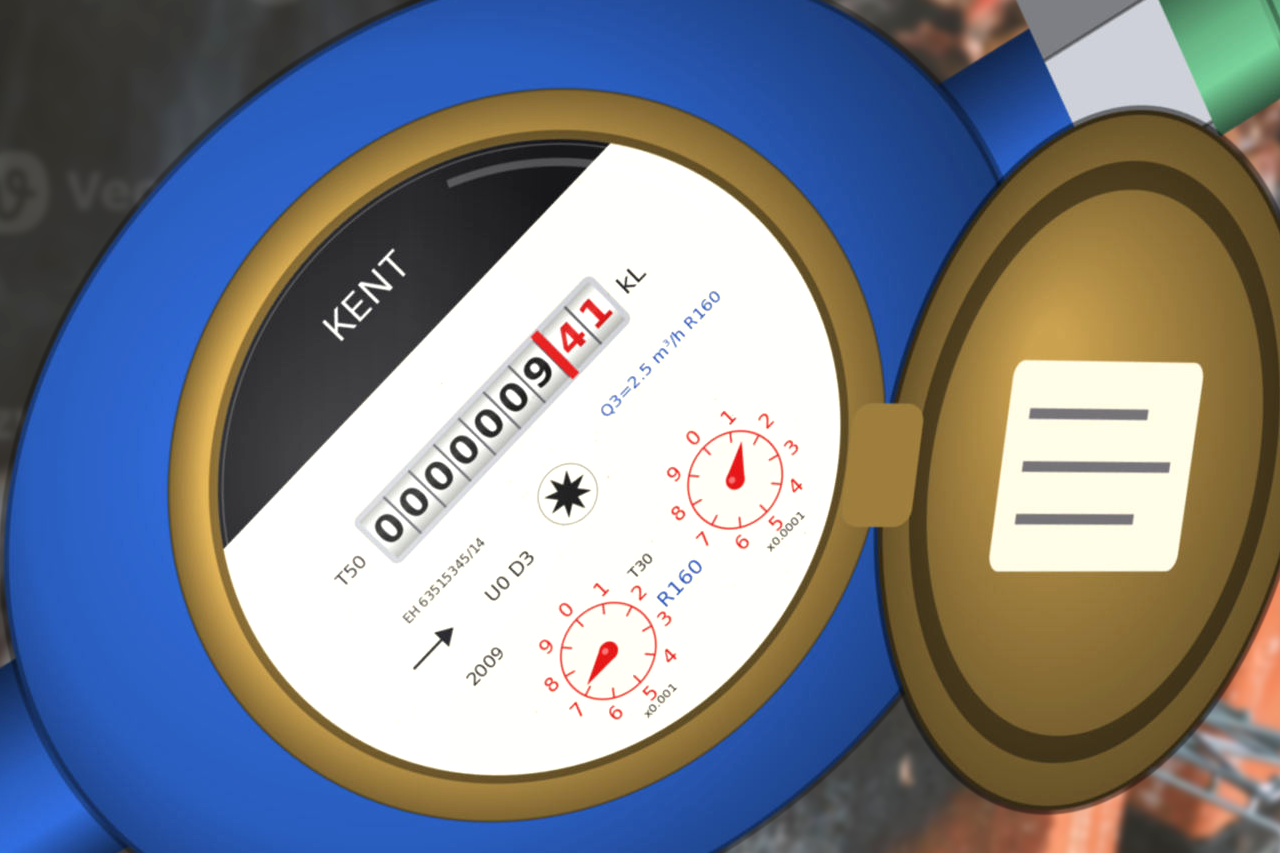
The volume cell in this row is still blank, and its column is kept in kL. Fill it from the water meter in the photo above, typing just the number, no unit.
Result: 9.4171
